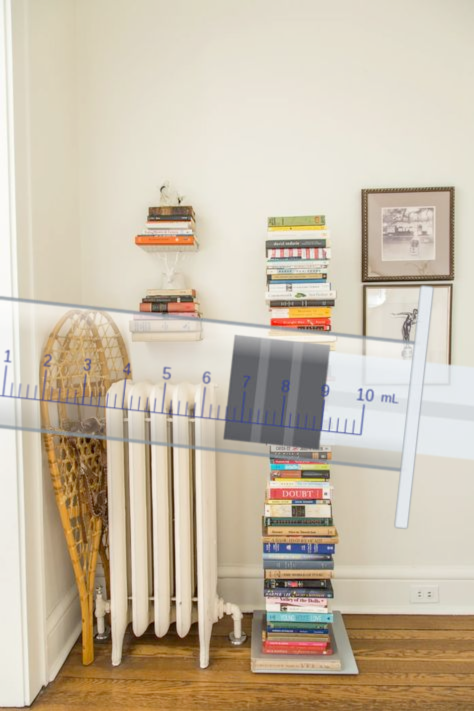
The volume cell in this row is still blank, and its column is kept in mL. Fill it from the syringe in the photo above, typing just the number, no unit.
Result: 6.6
